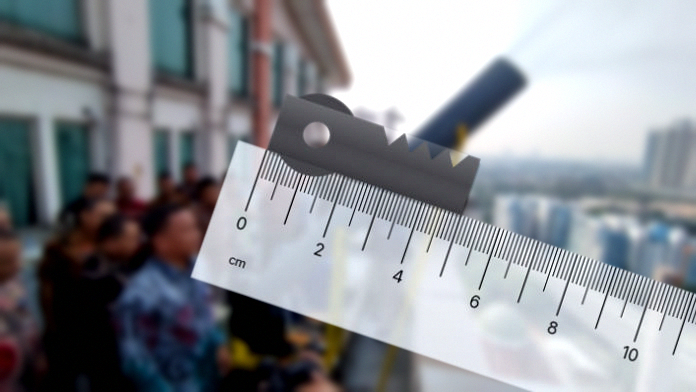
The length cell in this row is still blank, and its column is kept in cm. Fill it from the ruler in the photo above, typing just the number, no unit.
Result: 5
